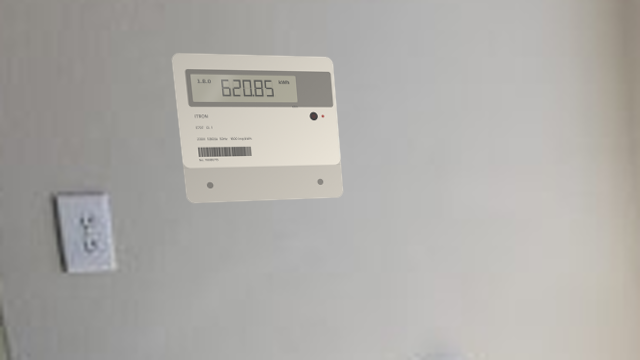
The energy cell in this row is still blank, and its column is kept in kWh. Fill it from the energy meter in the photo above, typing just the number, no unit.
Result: 620.85
